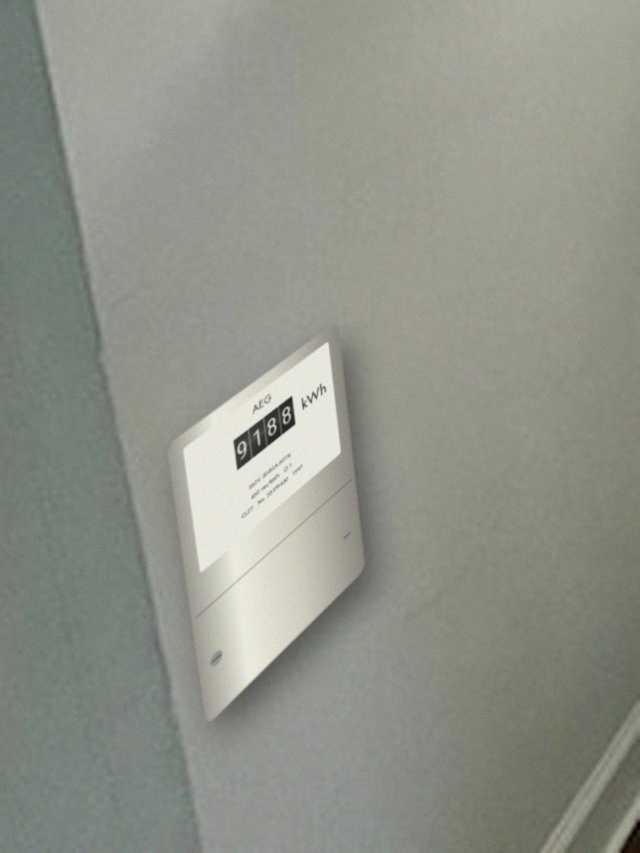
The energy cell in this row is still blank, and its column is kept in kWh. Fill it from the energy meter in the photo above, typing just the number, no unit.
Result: 9188
